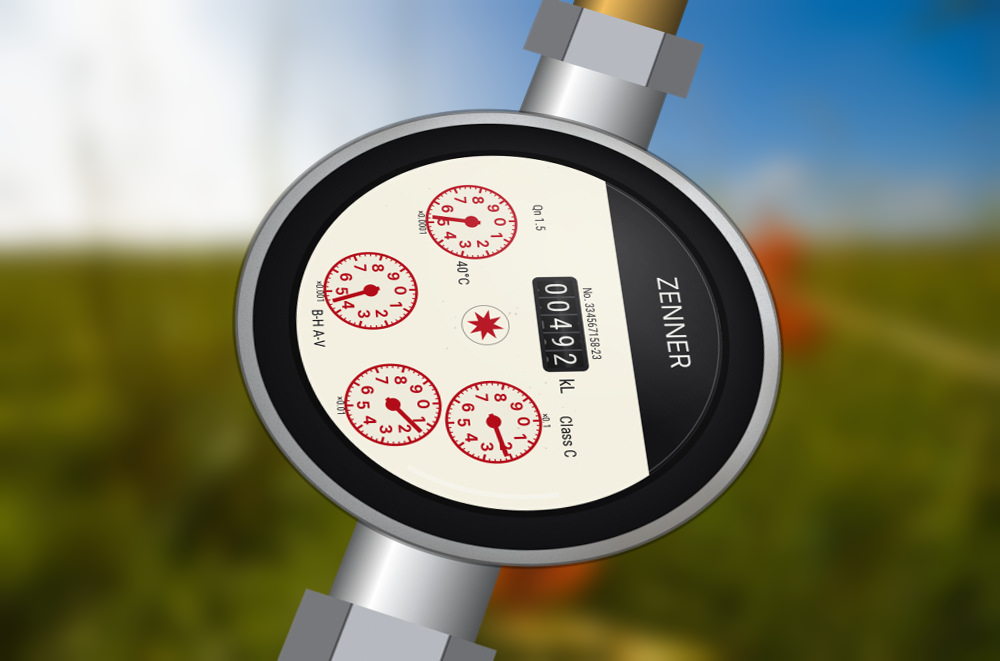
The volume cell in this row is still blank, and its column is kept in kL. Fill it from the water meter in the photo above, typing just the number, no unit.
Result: 492.2145
